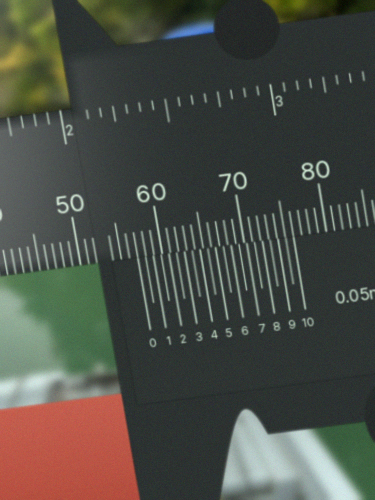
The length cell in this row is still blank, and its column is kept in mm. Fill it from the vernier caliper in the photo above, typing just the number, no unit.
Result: 57.0
